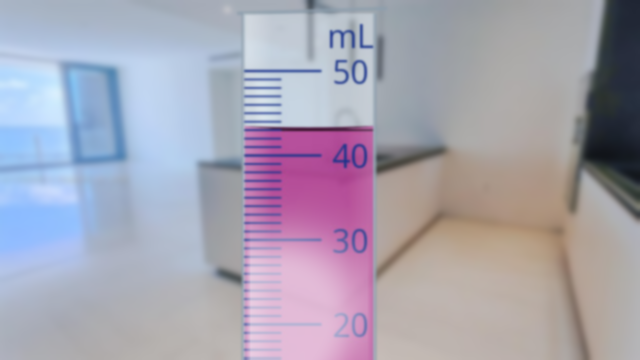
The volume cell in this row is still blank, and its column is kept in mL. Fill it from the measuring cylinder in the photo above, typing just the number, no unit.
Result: 43
